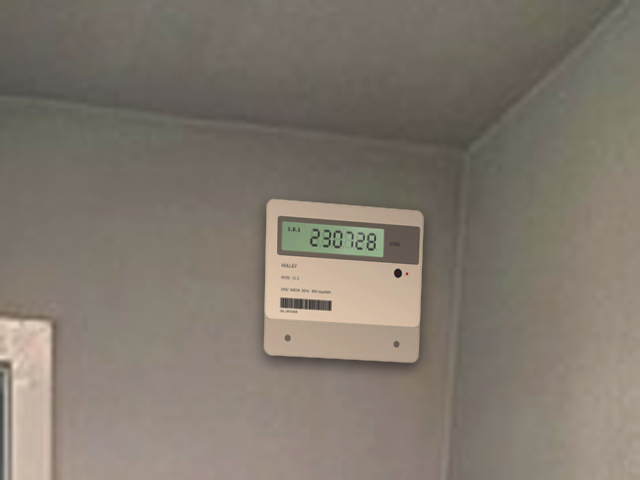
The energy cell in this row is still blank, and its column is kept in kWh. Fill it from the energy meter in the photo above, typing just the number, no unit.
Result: 230728
